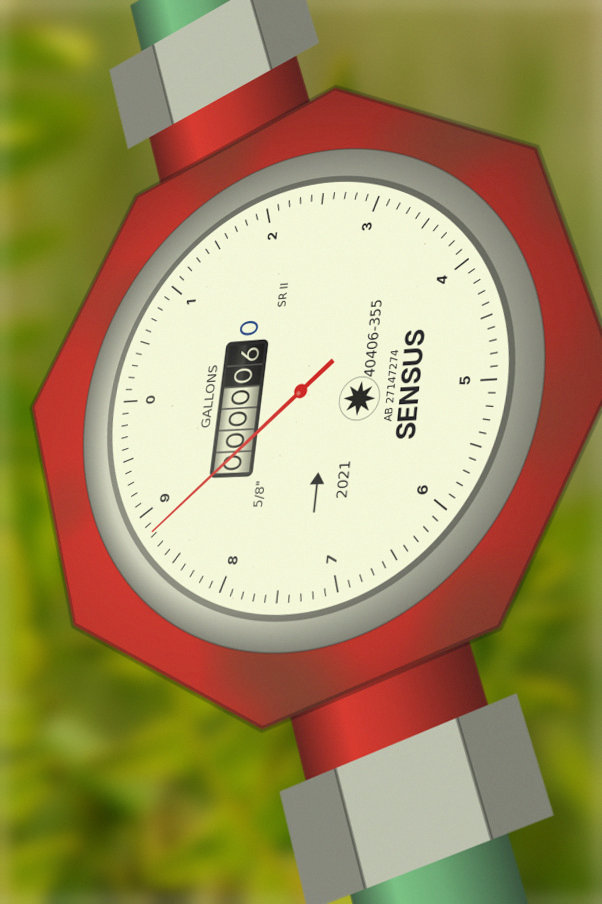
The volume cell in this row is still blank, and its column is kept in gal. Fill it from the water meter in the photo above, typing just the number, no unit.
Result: 58.8
